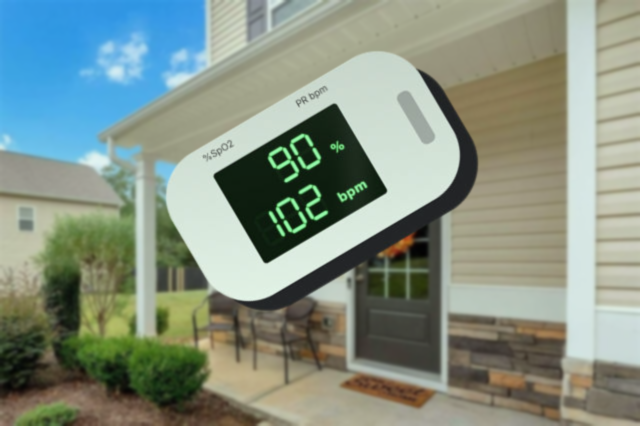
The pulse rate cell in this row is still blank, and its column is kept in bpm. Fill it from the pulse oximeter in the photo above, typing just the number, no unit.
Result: 102
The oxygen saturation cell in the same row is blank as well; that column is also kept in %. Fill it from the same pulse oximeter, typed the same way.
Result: 90
